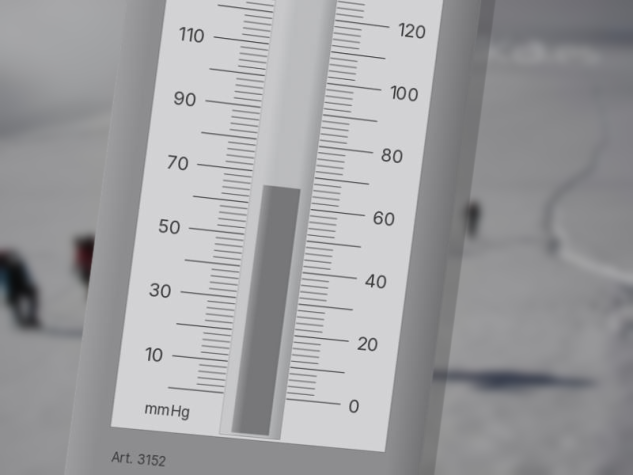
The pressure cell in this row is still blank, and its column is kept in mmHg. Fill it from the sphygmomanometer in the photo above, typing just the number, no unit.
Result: 66
